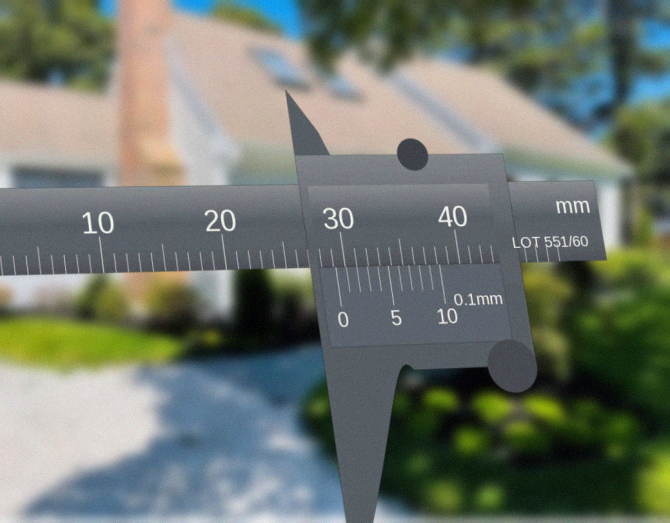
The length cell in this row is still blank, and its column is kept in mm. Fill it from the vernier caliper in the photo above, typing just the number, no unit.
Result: 29.2
